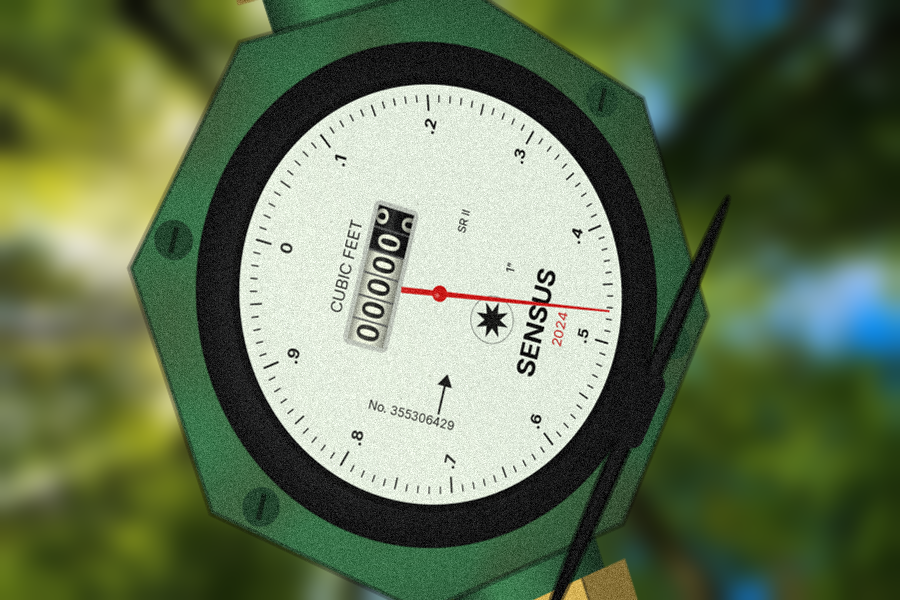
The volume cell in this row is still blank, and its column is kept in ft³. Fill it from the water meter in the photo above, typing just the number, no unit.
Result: 8.47
